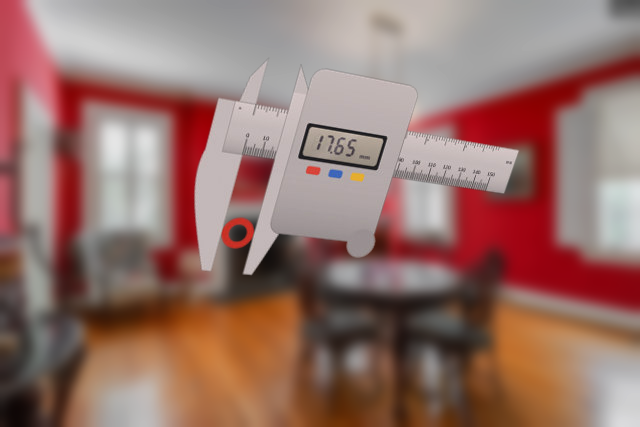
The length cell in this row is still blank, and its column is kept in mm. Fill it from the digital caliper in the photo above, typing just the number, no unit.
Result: 17.65
